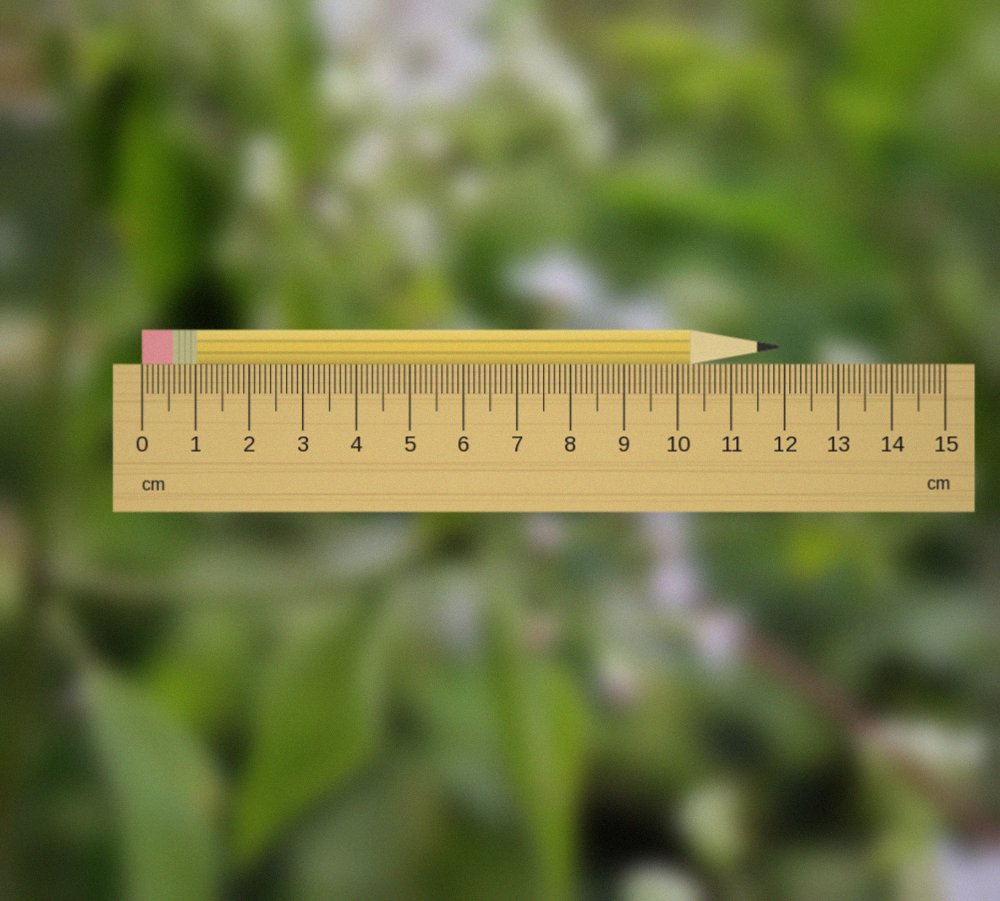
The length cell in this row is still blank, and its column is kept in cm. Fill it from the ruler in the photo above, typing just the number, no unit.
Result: 11.9
